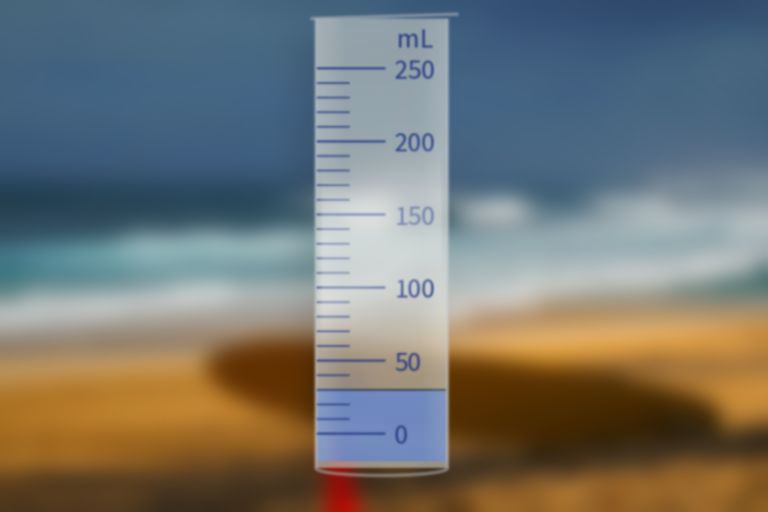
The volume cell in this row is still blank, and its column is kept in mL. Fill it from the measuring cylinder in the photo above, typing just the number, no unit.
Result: 30
